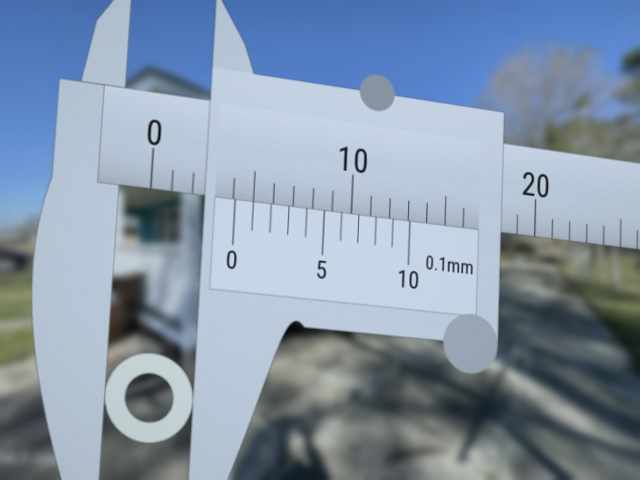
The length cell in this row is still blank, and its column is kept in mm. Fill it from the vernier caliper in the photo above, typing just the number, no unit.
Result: 4.1
